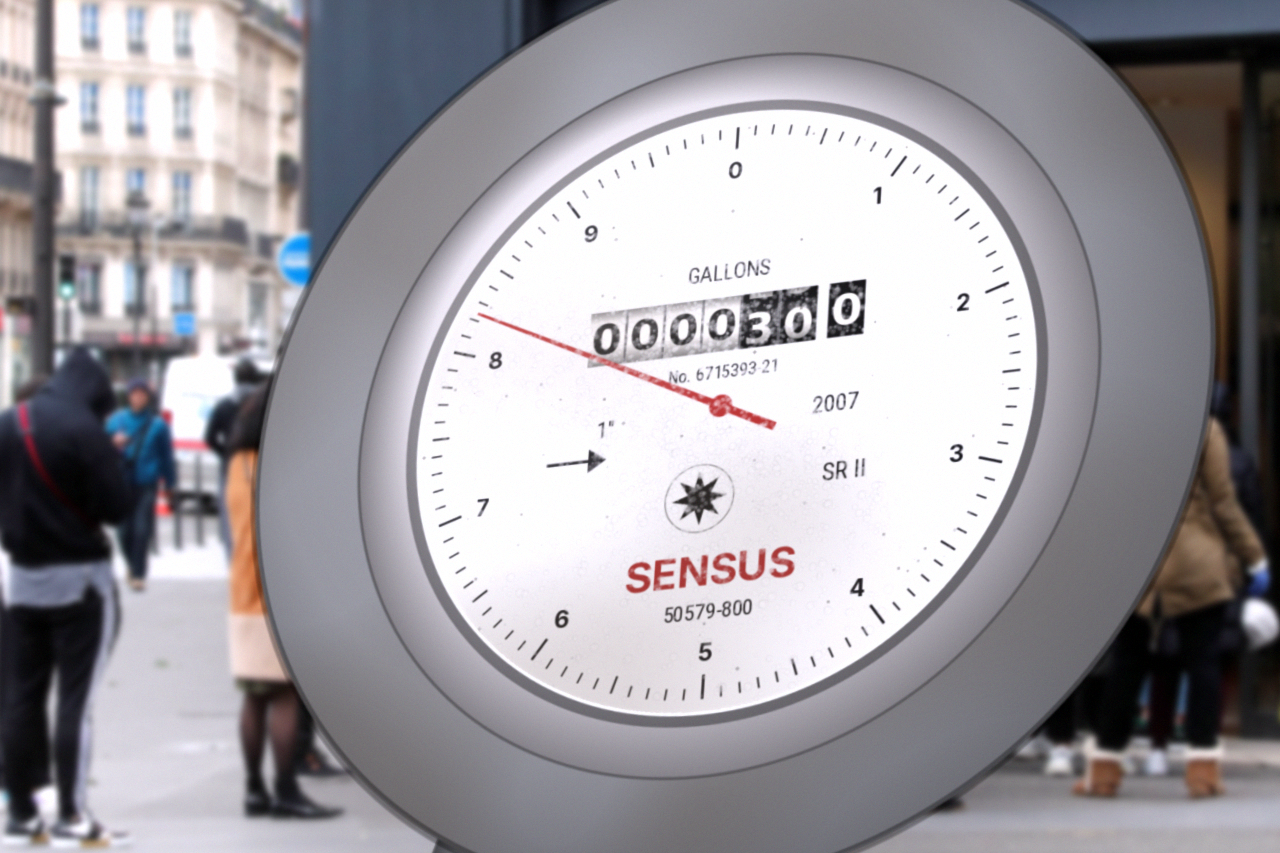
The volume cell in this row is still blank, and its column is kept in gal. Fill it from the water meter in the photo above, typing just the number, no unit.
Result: 298.2
